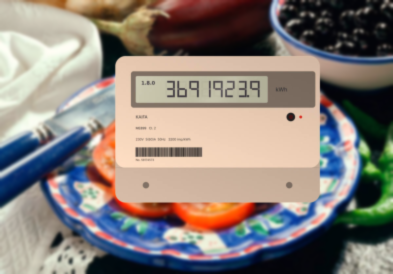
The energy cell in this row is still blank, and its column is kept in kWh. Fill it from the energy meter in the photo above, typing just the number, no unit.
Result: 3691923.9
